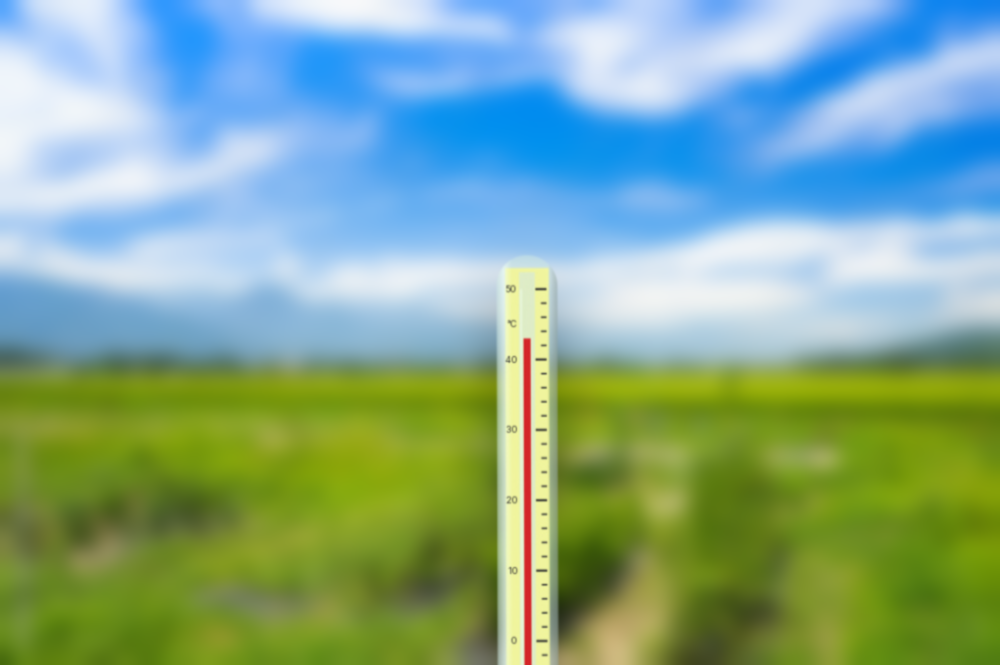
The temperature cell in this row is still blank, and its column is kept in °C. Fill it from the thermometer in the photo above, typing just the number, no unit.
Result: 43
